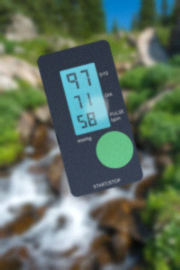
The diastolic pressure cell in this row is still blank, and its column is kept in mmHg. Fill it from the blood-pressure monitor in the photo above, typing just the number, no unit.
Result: 71
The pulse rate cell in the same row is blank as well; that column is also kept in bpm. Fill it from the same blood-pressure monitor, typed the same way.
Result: 58
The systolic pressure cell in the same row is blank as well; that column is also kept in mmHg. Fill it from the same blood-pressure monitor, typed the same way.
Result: 97
